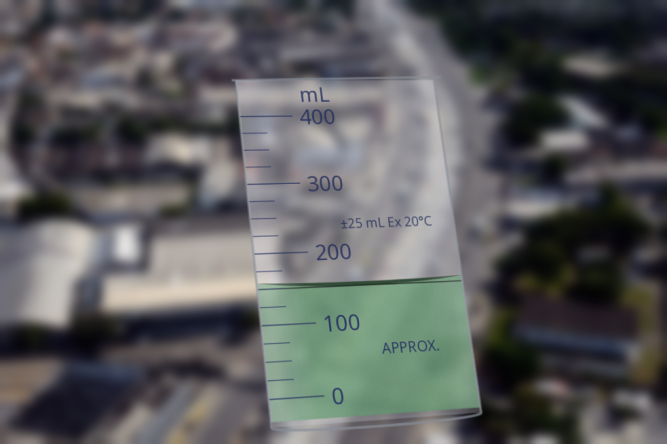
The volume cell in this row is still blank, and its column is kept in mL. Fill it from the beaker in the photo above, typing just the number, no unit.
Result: 150
